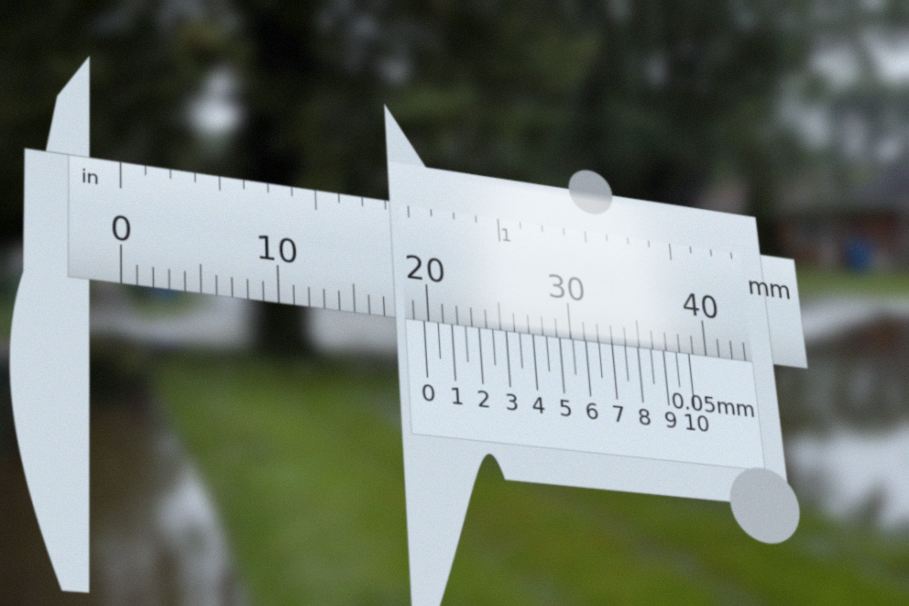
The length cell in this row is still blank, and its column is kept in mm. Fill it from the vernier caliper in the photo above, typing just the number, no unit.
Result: 19.7
